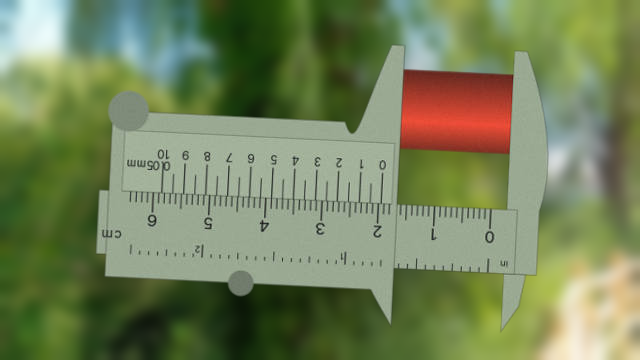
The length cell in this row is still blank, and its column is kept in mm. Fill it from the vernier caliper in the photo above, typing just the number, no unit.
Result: 19.5
